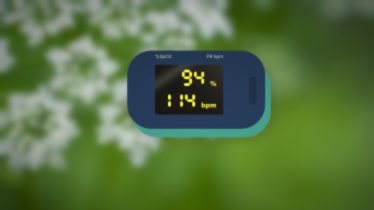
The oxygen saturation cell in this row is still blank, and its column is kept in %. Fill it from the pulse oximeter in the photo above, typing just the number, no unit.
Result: 94
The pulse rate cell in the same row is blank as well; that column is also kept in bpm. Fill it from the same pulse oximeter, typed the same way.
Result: 114
